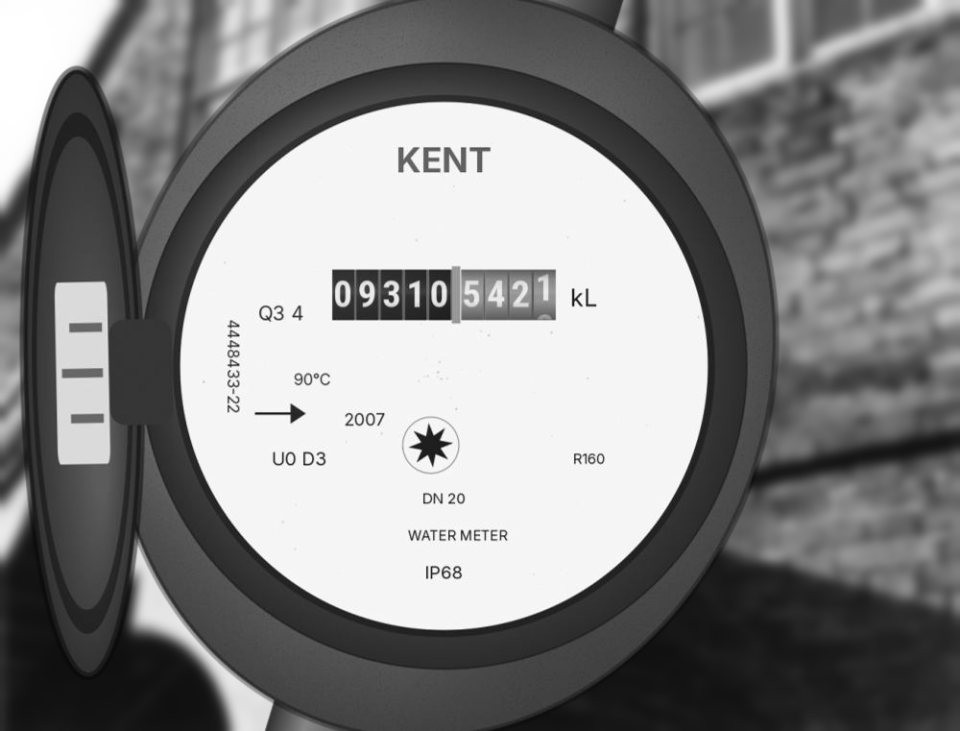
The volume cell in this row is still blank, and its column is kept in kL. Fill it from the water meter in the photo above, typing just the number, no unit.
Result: 9310.5421
